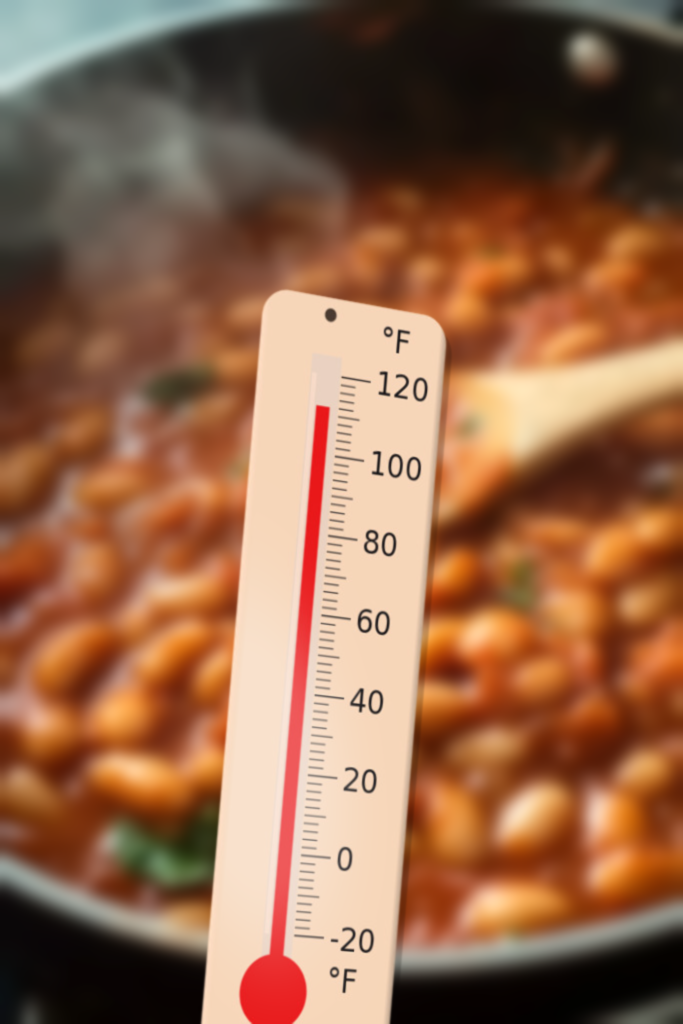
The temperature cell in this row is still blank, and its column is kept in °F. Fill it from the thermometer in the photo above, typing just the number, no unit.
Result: 112
